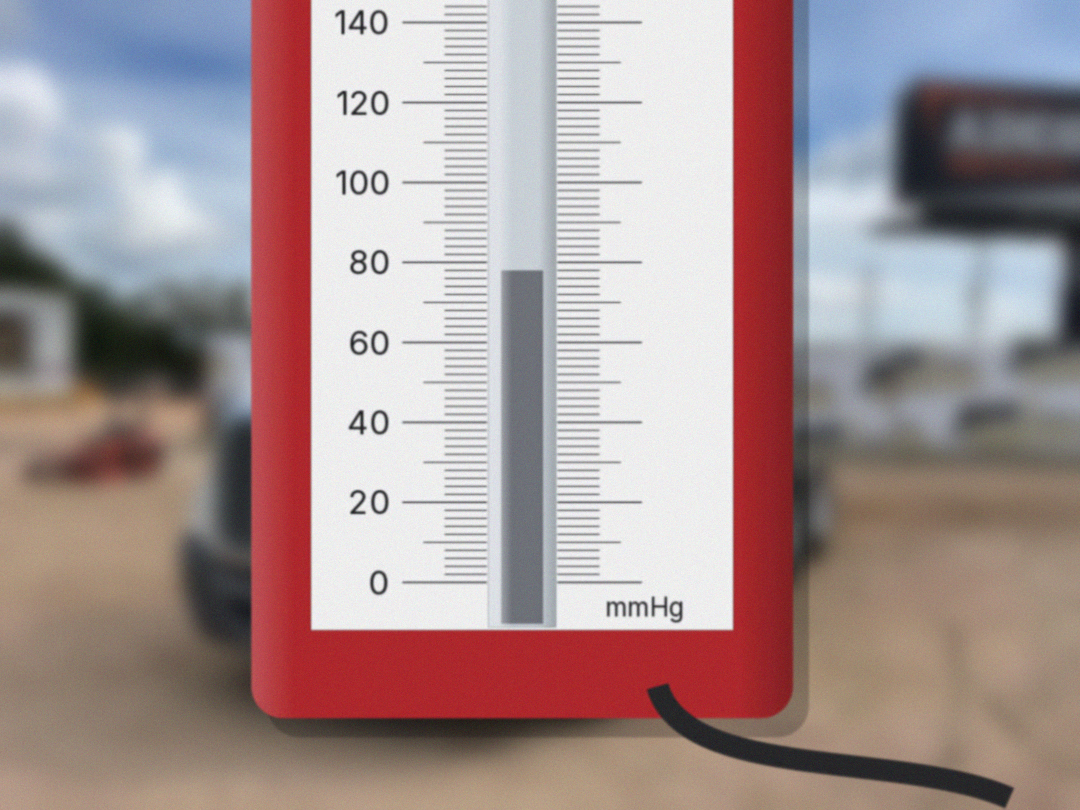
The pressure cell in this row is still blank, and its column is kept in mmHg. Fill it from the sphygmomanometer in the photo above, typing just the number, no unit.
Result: 78
